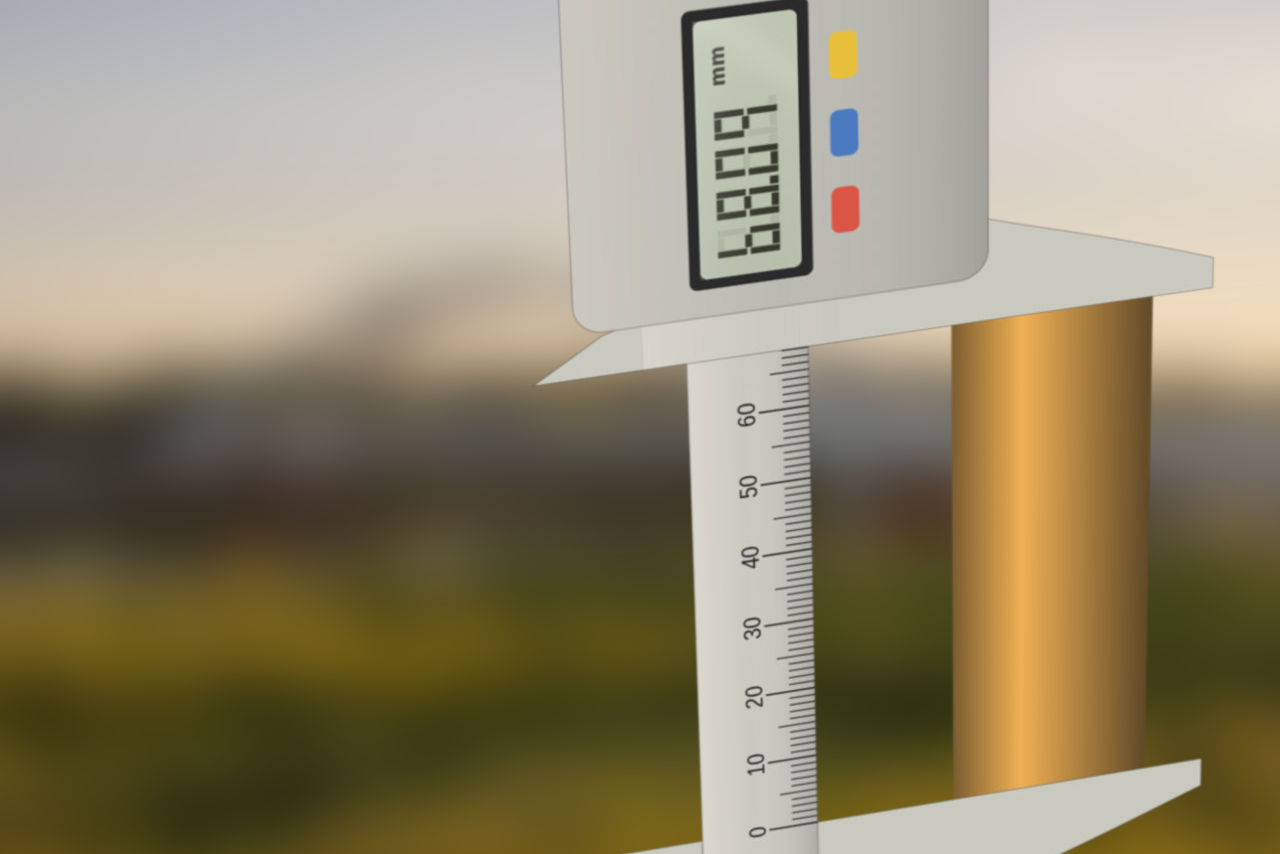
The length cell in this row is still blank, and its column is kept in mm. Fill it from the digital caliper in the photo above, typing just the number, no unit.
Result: 68.09
